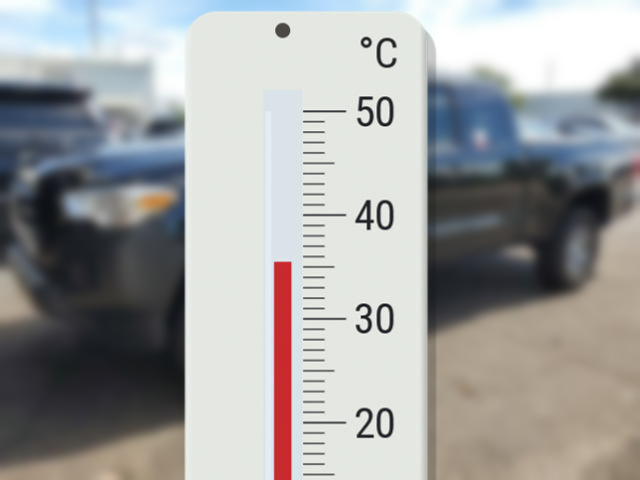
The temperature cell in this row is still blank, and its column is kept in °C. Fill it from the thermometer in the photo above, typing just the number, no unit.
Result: 35.5
